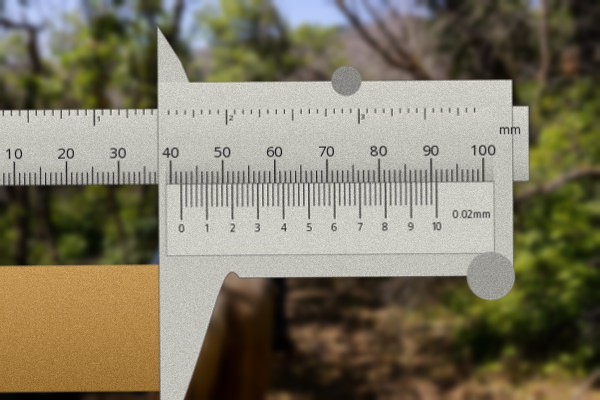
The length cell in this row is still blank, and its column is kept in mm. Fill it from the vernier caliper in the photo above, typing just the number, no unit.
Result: 42.0
